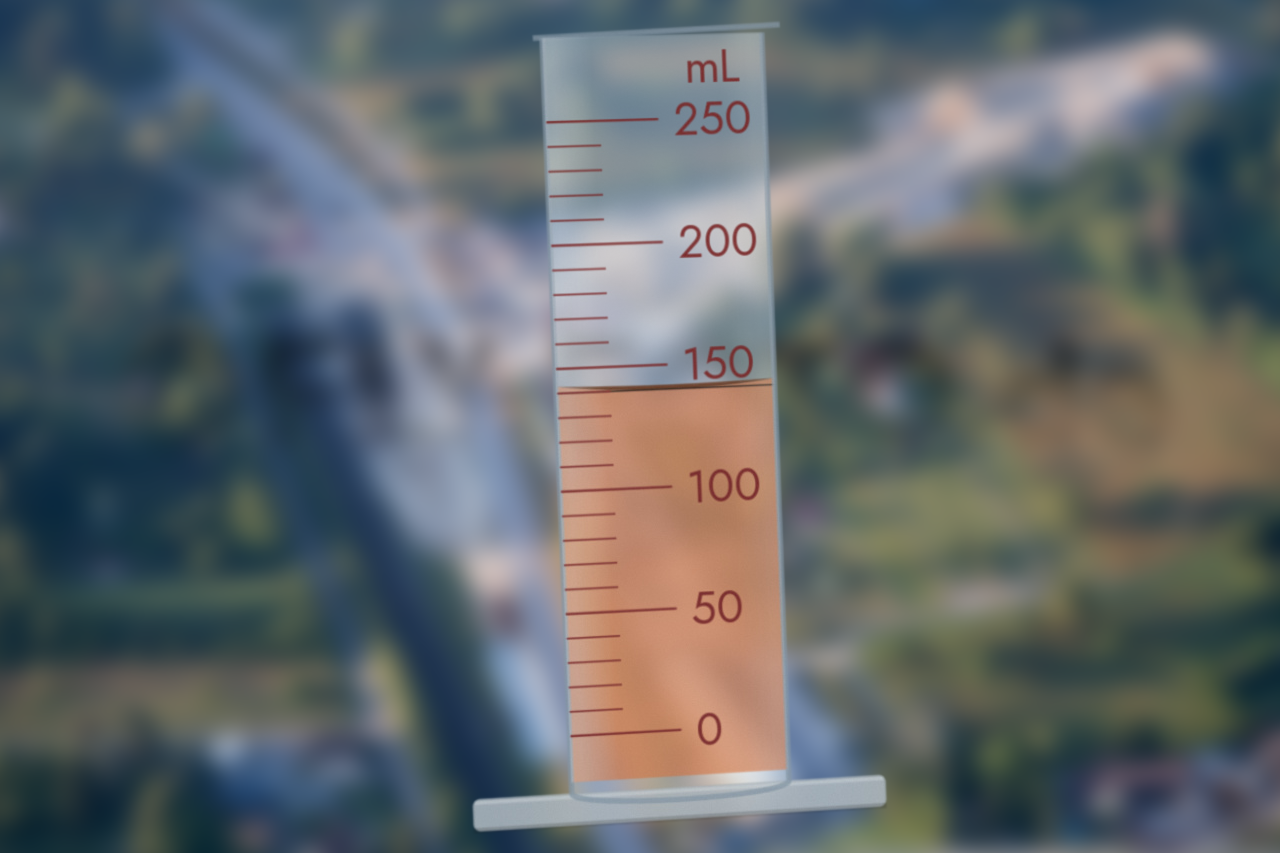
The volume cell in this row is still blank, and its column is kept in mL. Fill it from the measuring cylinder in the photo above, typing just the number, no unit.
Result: 140
